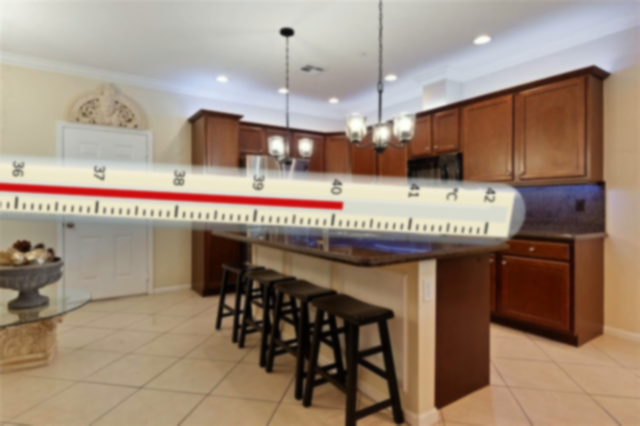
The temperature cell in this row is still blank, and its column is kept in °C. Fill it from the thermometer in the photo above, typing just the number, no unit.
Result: 40.1
